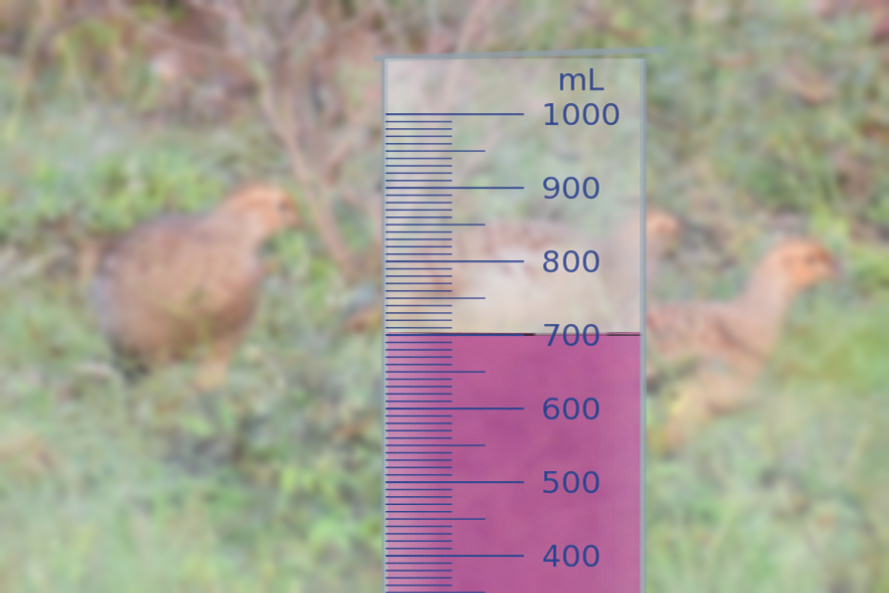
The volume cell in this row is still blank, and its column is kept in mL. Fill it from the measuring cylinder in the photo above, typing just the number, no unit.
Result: 700
